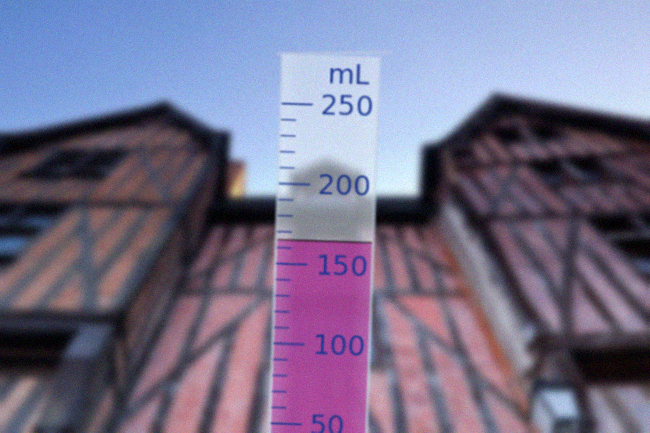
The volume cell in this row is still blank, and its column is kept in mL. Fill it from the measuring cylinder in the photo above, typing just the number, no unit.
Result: 165
